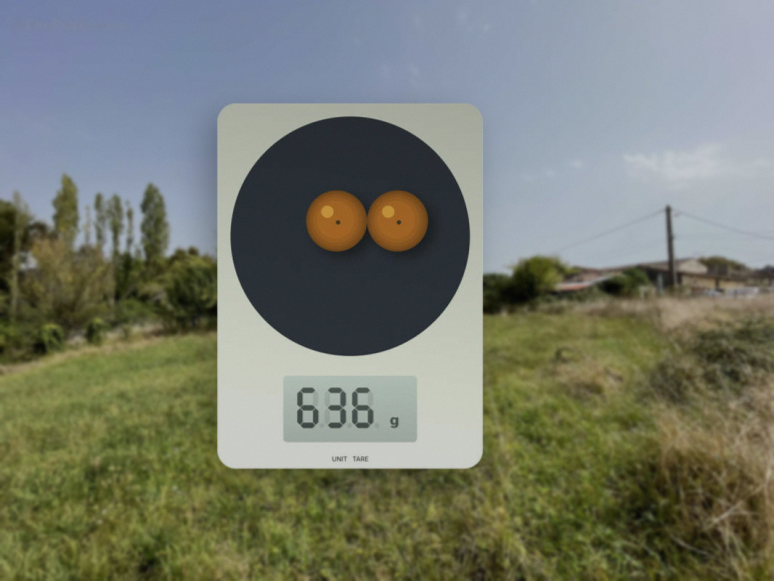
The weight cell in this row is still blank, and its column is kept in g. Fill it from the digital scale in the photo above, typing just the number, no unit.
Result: 636
